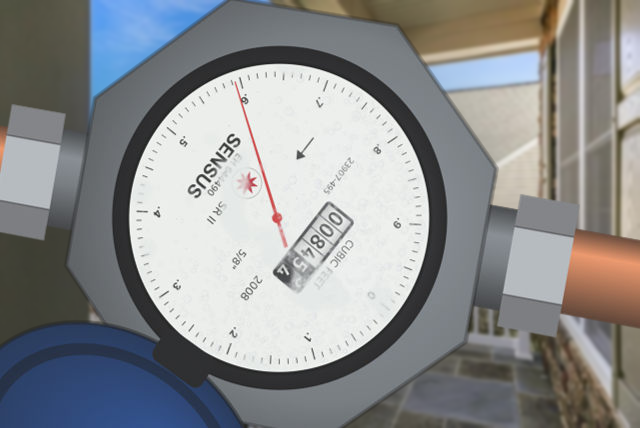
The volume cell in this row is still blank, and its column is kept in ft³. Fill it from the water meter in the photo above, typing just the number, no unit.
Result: 8453.59
